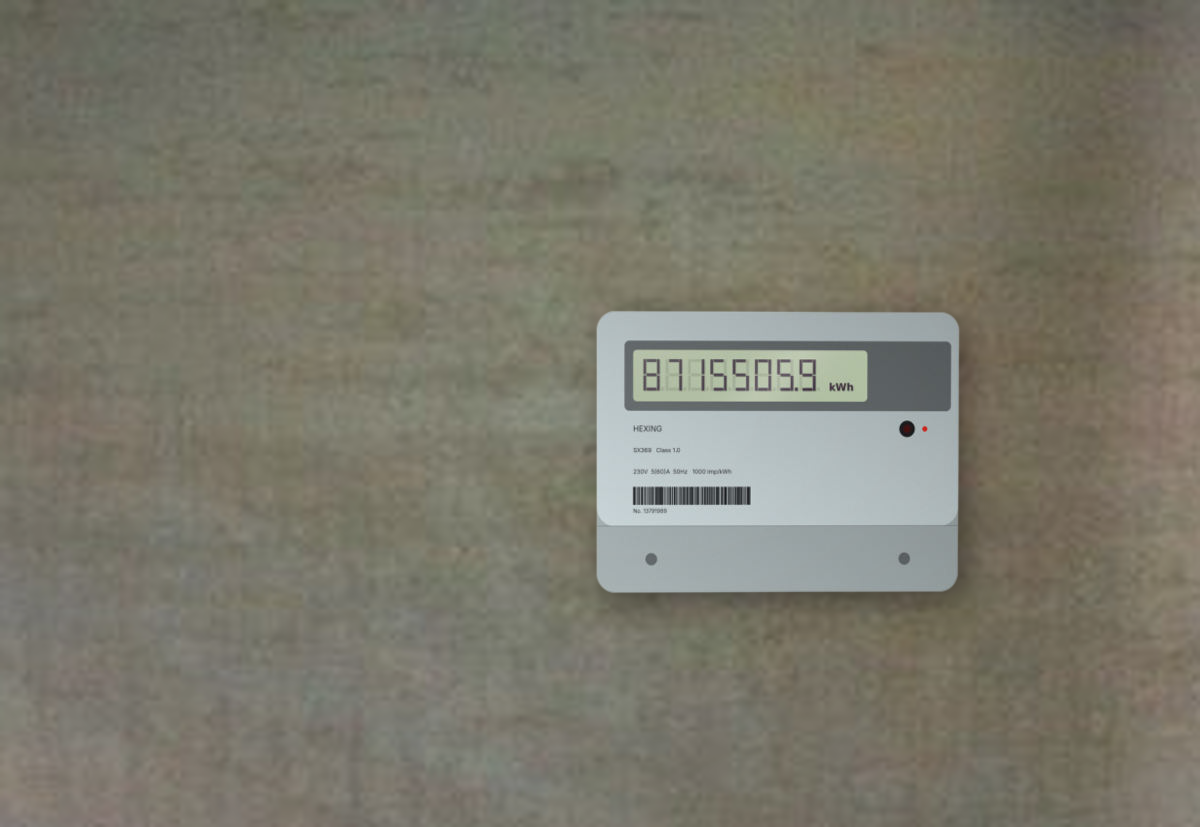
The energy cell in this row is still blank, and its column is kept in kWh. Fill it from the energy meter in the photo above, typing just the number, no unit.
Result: 8715505.9
